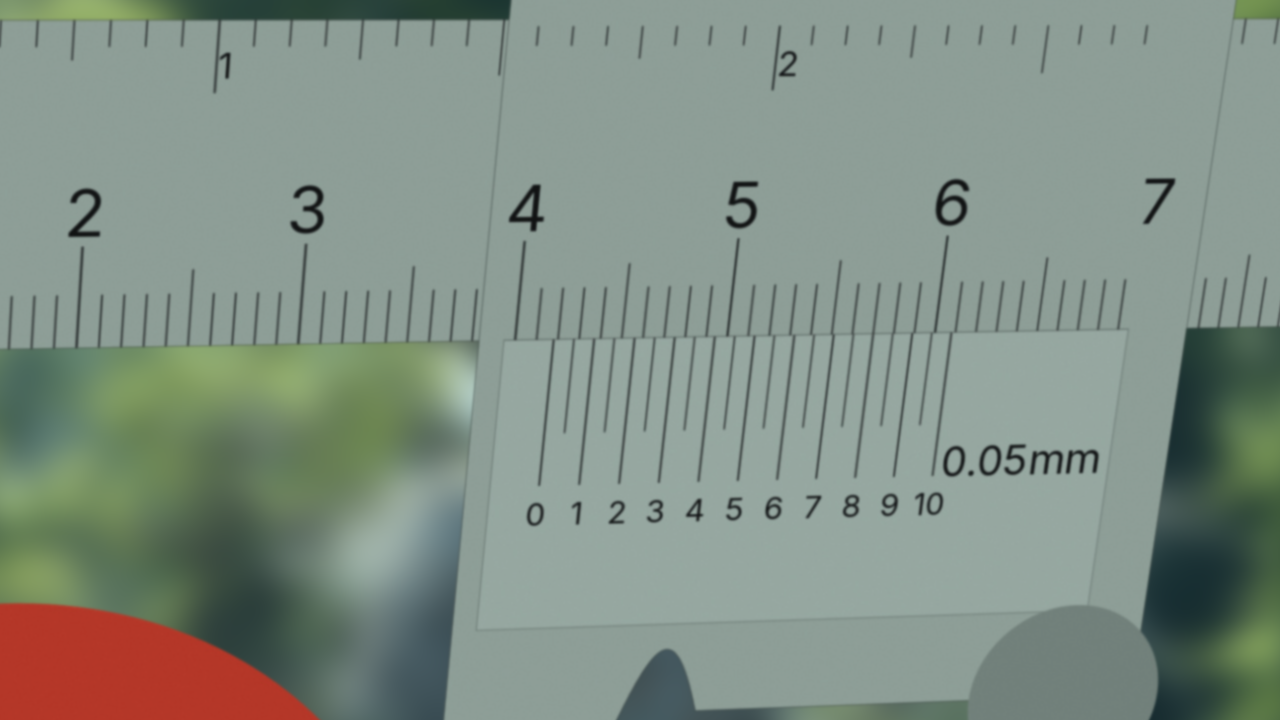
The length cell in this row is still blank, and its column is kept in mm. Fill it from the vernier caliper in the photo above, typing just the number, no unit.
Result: 41.8
